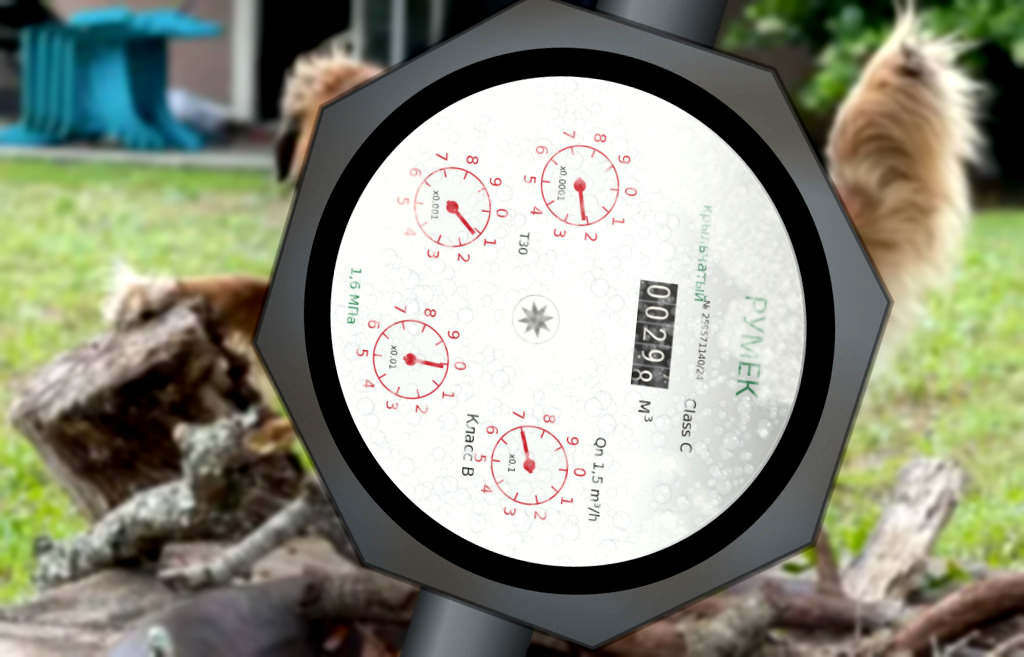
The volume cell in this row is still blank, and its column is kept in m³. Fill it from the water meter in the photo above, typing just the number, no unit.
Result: 297.7012
